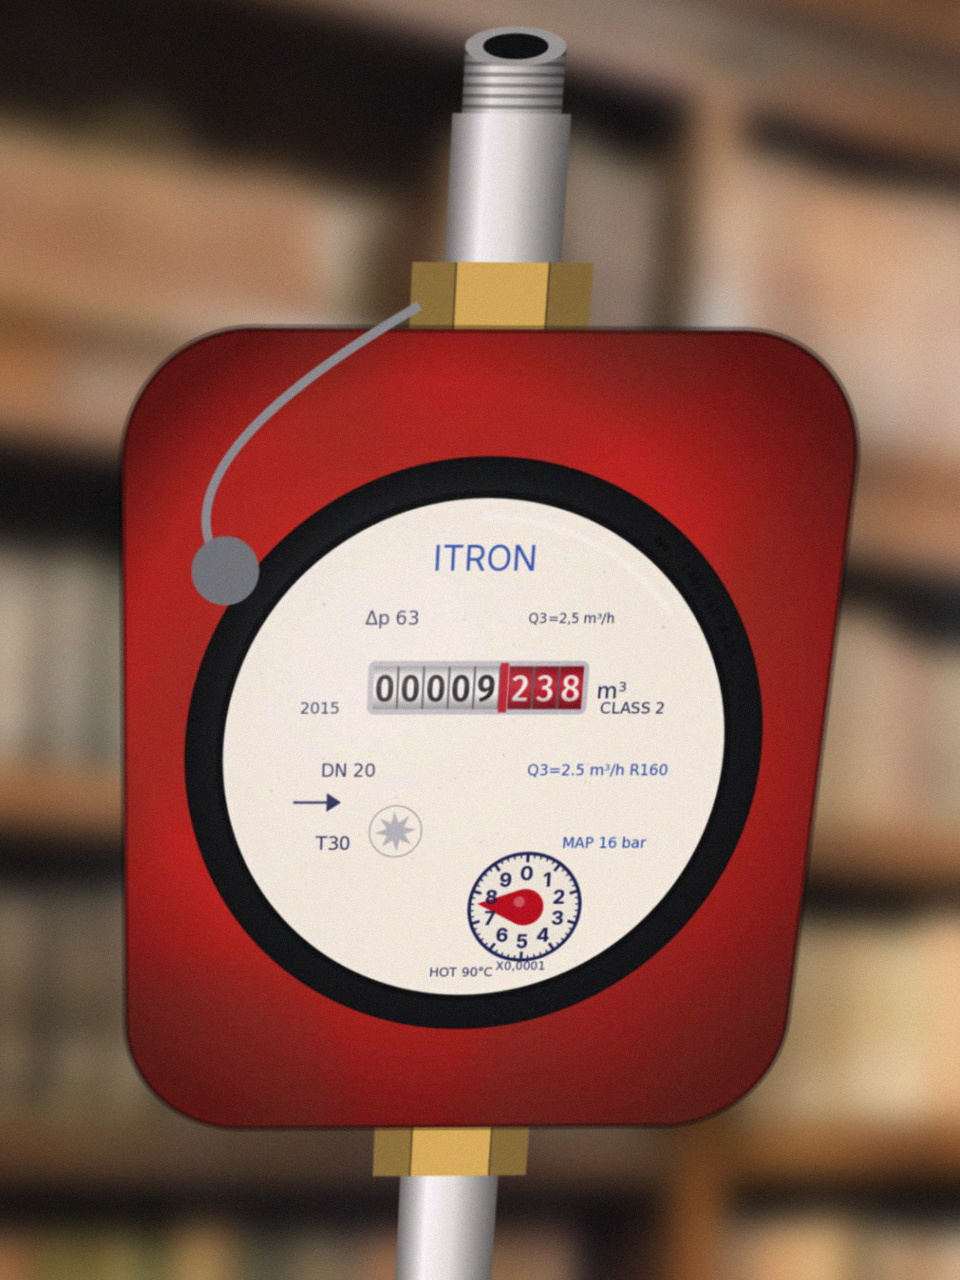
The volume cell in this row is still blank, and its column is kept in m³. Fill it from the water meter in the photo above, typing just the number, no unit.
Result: 9.2387
